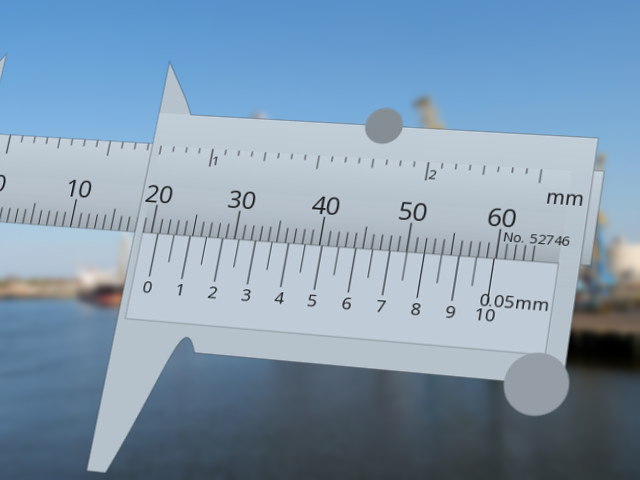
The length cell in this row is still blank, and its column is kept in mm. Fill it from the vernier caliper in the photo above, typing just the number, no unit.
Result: 20.8
